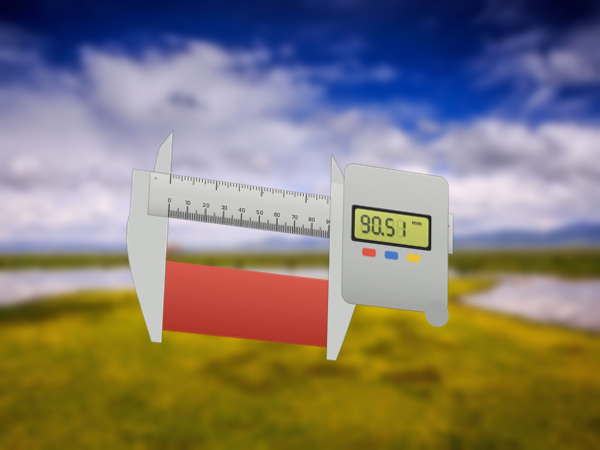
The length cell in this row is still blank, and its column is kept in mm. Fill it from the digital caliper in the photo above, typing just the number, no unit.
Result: 90.51
